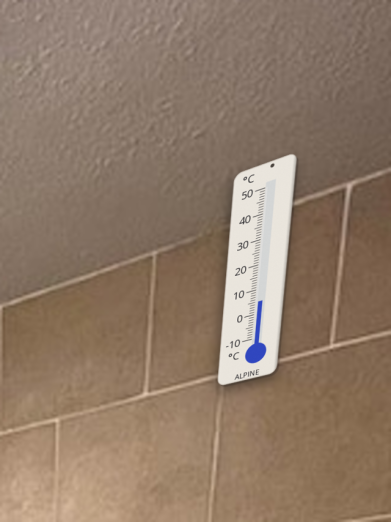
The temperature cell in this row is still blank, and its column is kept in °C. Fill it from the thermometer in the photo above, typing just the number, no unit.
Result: 5
